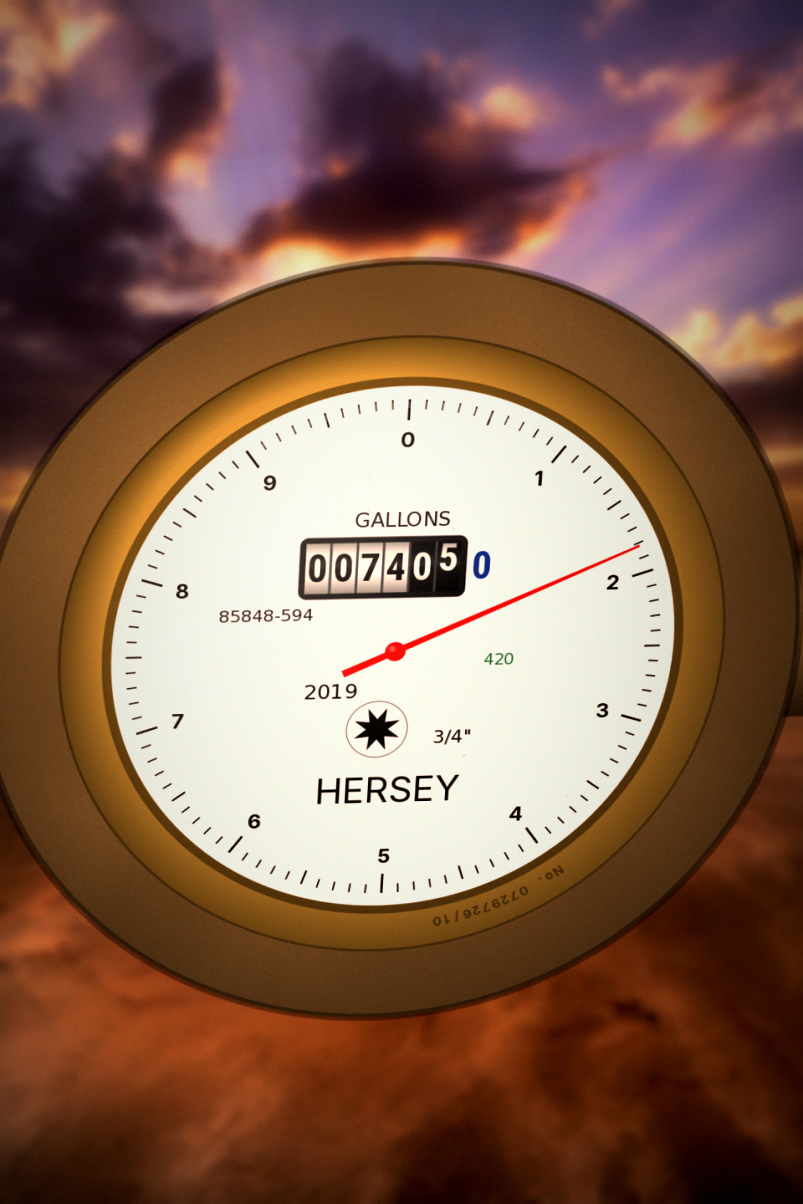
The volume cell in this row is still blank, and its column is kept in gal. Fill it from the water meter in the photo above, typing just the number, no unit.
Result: 74051.8
